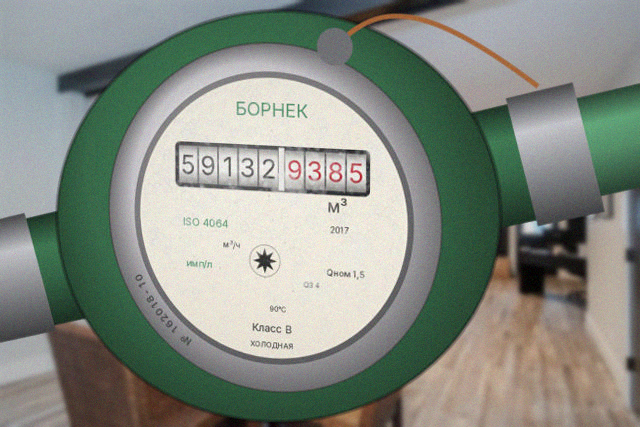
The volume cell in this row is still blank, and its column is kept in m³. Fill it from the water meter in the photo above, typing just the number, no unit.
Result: 59132.9385
